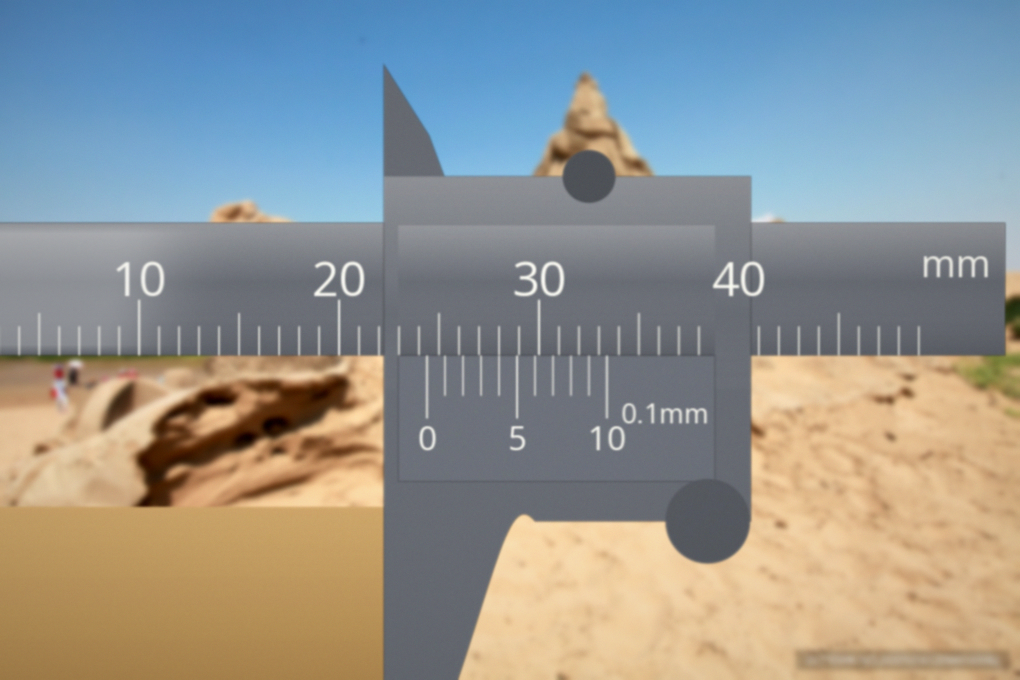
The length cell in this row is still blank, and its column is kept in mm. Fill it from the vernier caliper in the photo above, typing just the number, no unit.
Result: 24.4
